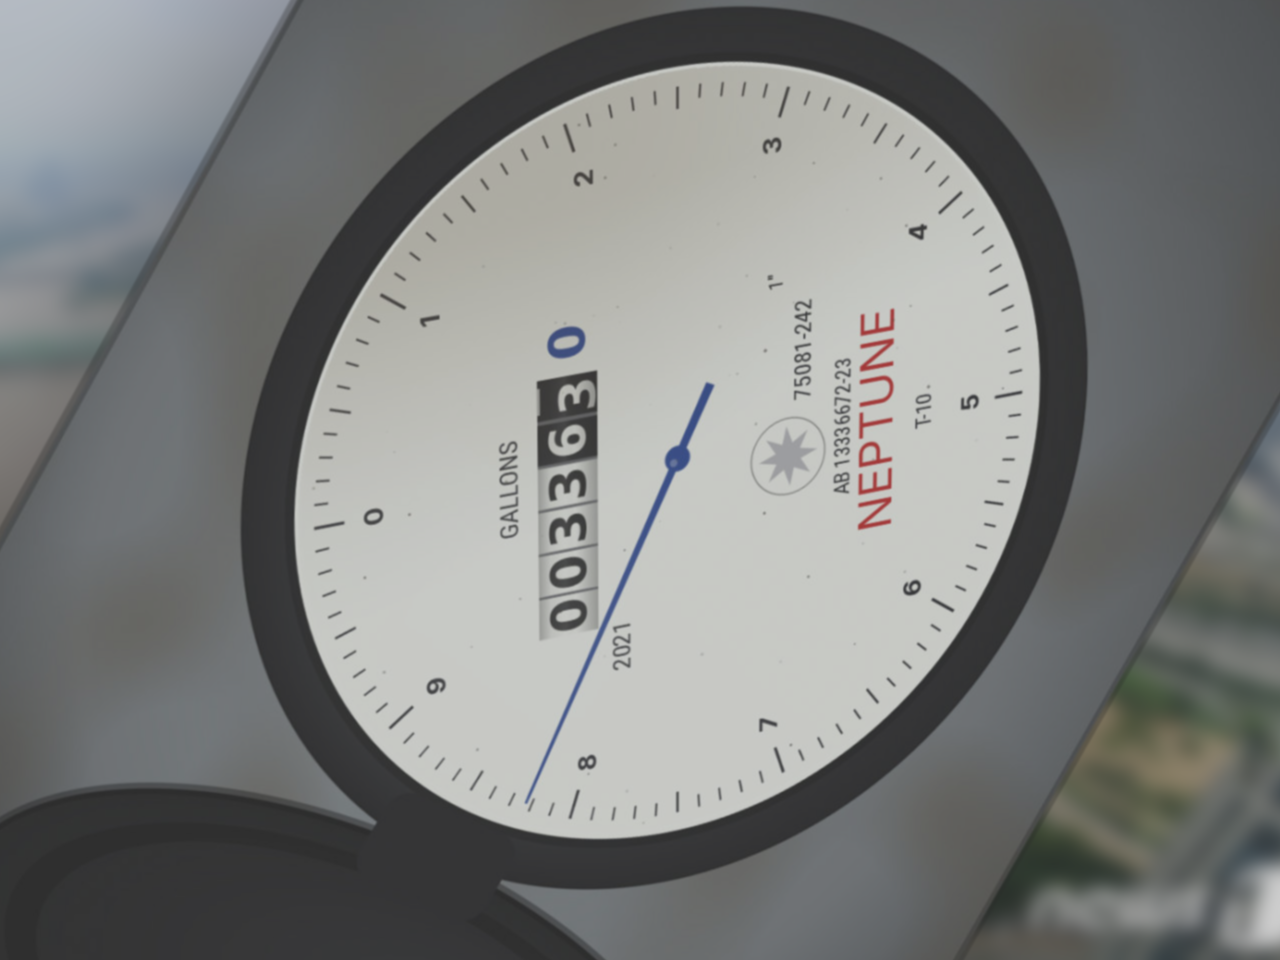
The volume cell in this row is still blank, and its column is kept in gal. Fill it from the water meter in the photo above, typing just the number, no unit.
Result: 33628.2
